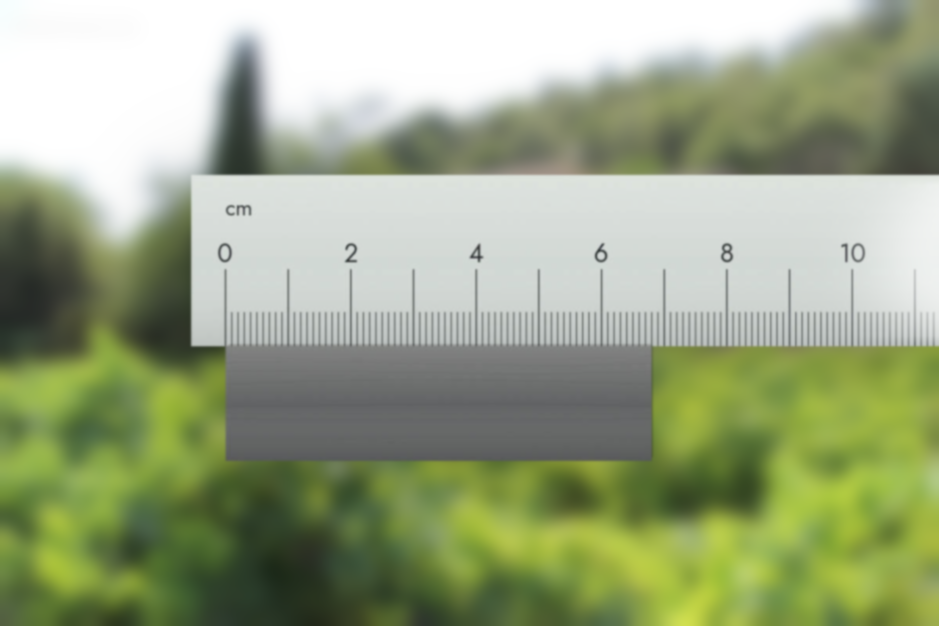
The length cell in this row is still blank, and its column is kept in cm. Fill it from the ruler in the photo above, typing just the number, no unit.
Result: 6.8
